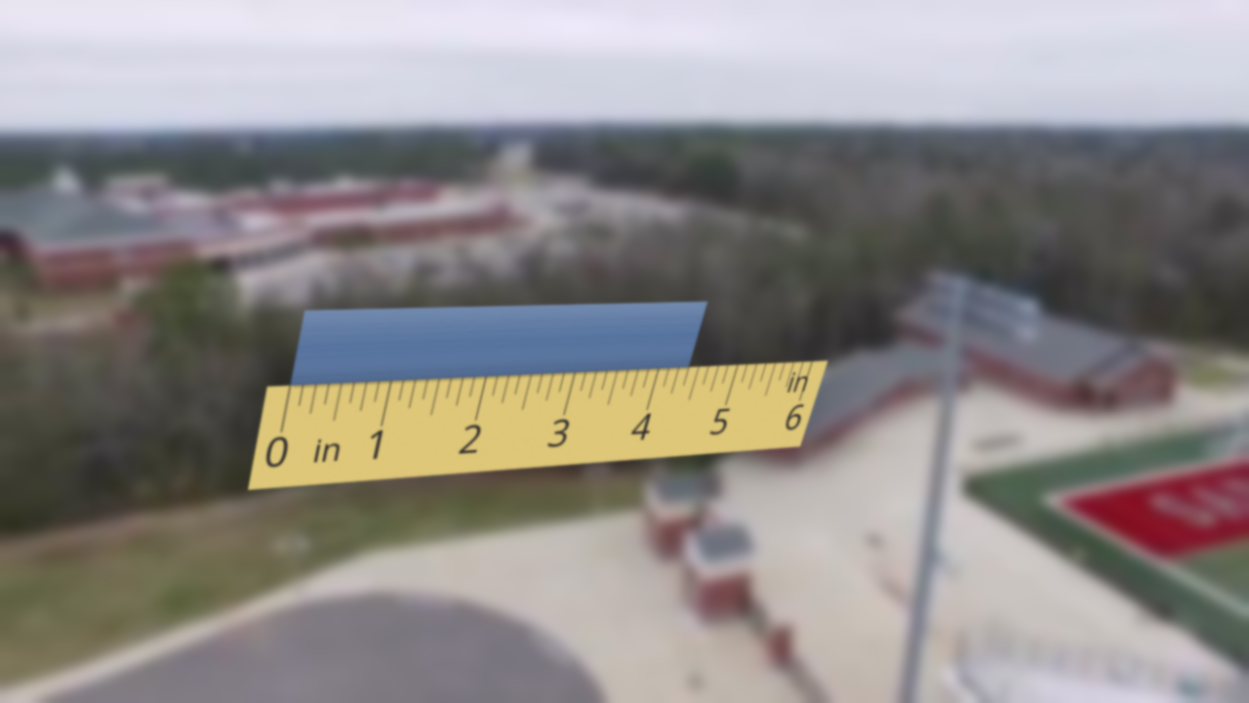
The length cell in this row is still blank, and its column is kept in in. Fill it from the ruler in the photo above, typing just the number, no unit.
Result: 4.375
